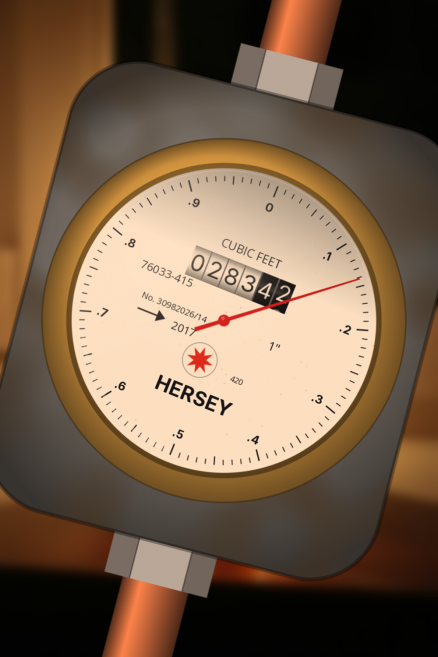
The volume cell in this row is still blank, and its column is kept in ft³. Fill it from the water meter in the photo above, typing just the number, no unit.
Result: 28342.14
